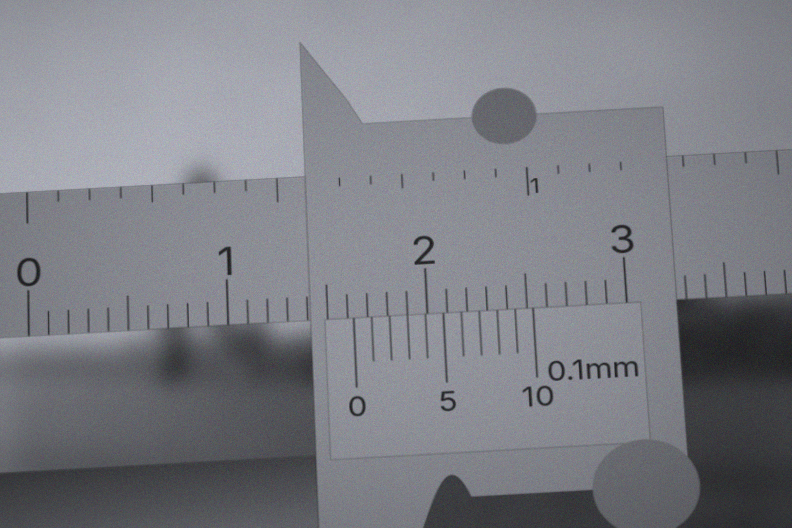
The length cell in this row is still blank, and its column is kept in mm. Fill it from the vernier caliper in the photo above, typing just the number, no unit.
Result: 16.3
